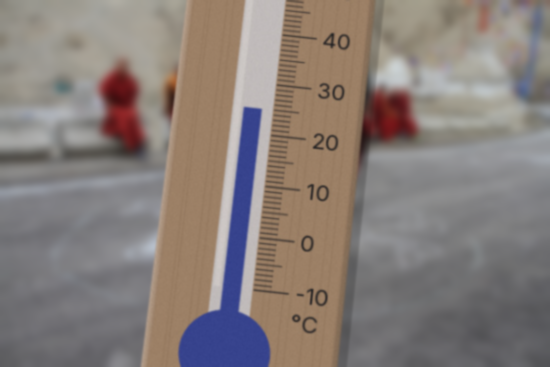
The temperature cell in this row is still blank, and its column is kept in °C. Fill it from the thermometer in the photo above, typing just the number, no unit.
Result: 25
